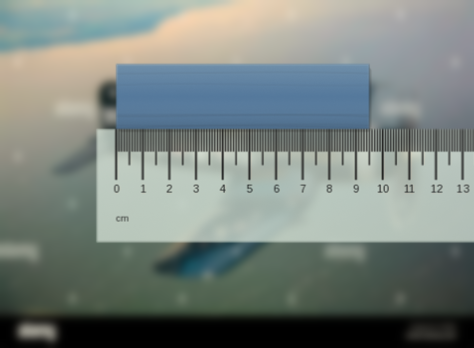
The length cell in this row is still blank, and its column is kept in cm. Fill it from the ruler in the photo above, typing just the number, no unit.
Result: 9.5
